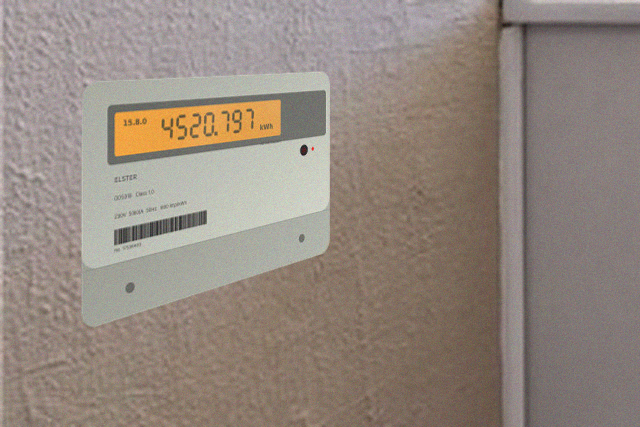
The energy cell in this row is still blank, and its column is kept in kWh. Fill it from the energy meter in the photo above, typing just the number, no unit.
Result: 4520.797
